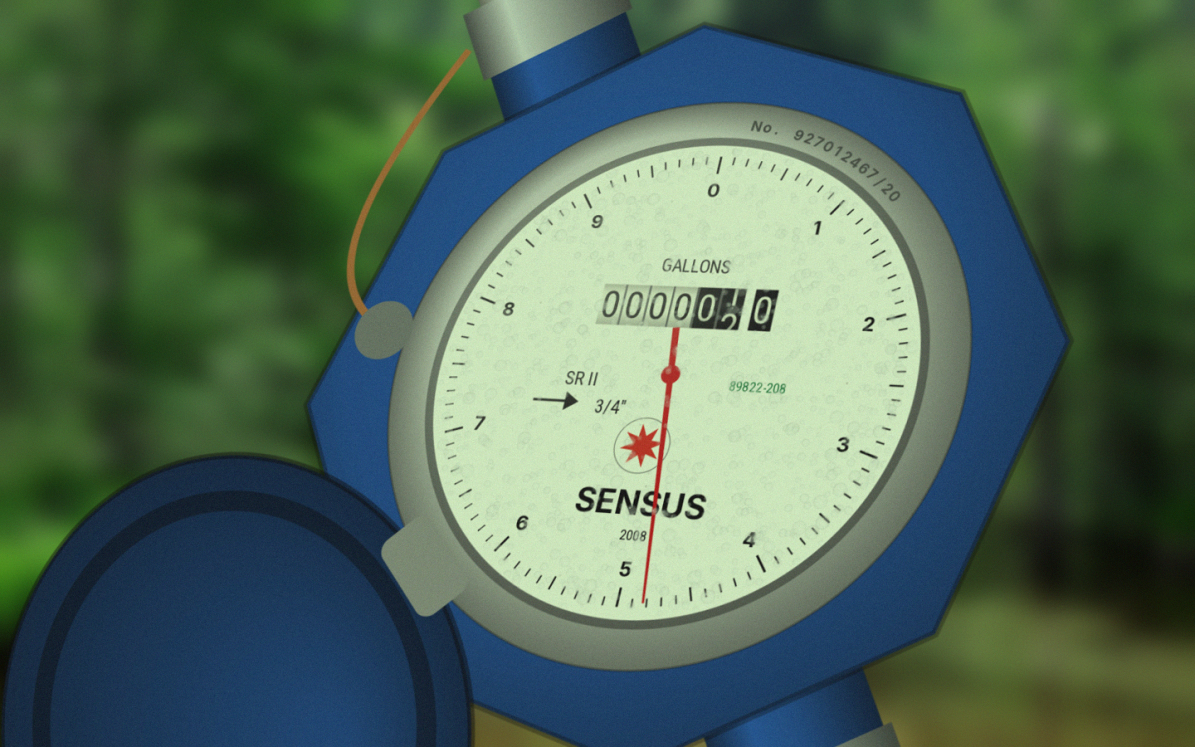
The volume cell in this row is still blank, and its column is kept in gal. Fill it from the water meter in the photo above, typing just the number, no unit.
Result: 14.8
